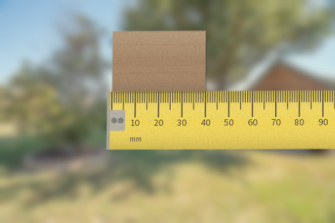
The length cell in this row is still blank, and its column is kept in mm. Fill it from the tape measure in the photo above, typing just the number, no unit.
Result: 40
